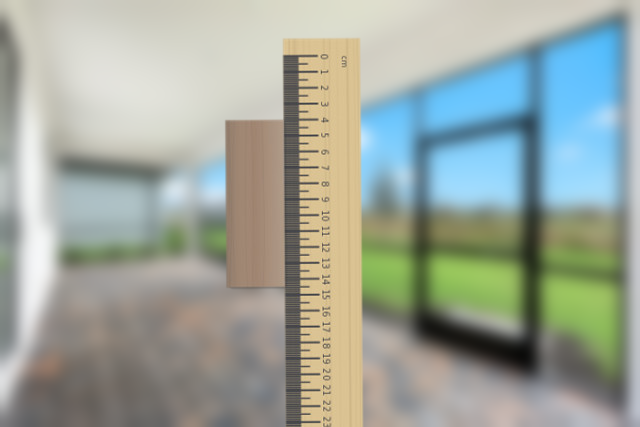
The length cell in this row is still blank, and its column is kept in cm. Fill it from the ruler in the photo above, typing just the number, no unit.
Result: 10.5
